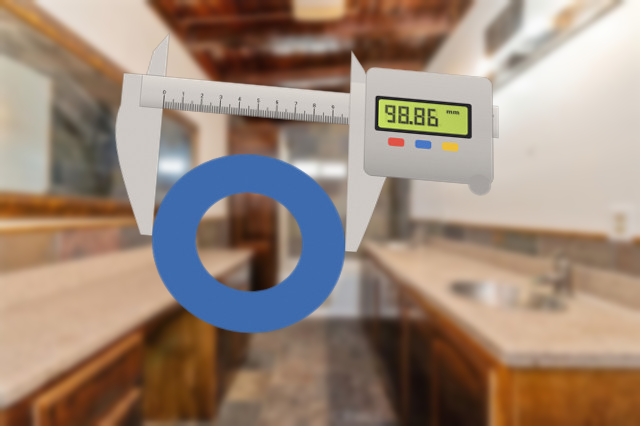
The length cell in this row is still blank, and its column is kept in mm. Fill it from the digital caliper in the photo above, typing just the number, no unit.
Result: 98.86
